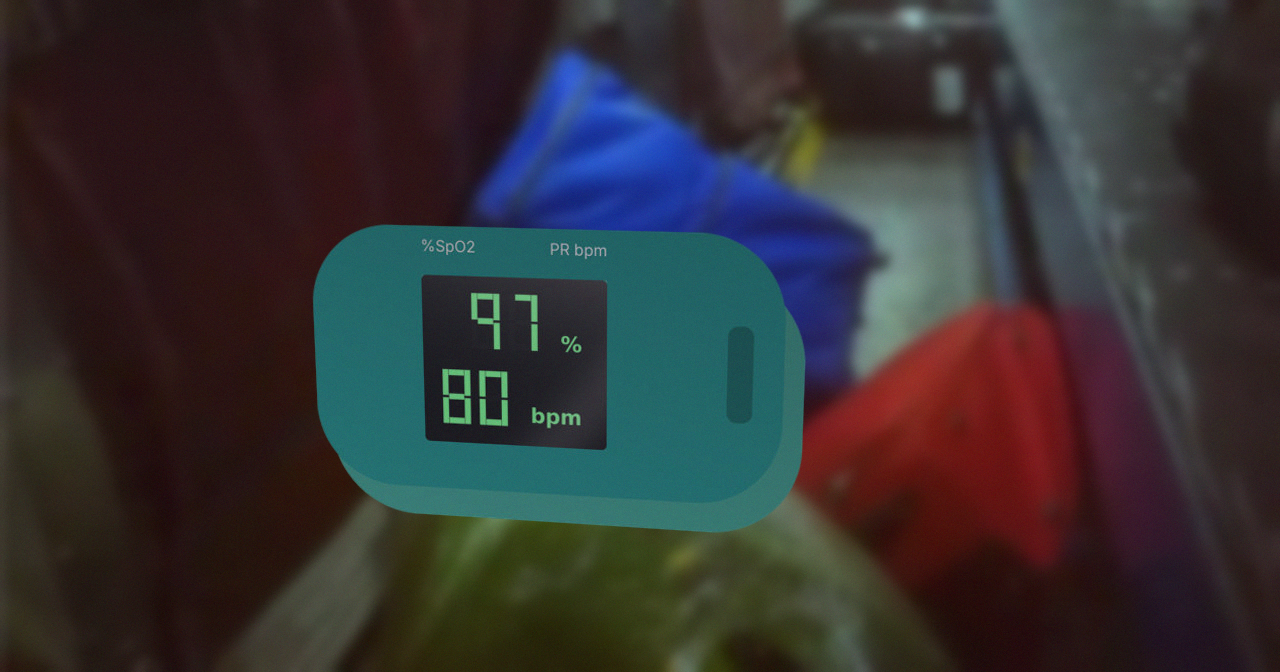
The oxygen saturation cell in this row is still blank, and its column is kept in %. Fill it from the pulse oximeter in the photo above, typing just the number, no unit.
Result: 97
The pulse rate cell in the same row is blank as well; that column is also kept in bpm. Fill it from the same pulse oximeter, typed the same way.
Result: 80
